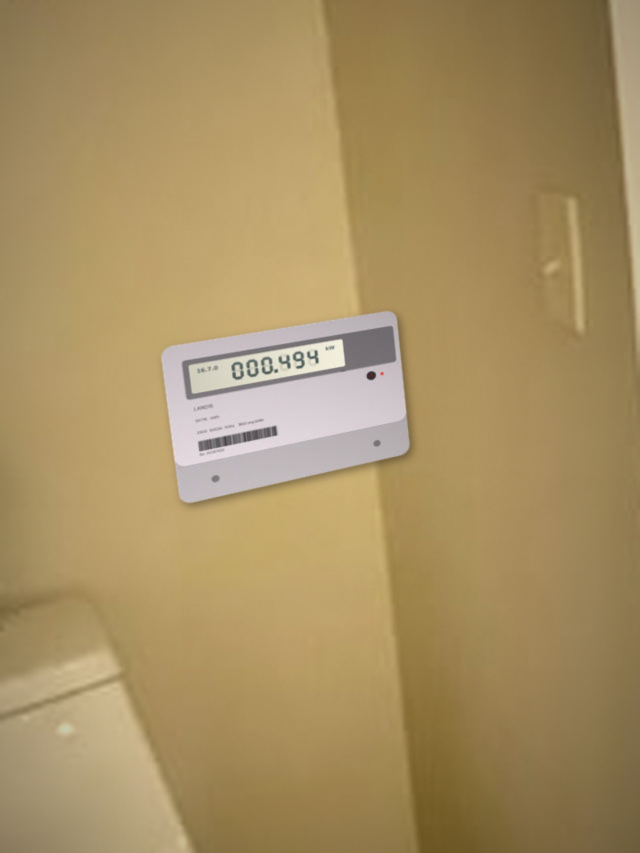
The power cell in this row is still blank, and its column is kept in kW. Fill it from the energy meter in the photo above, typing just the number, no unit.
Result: 0.494
